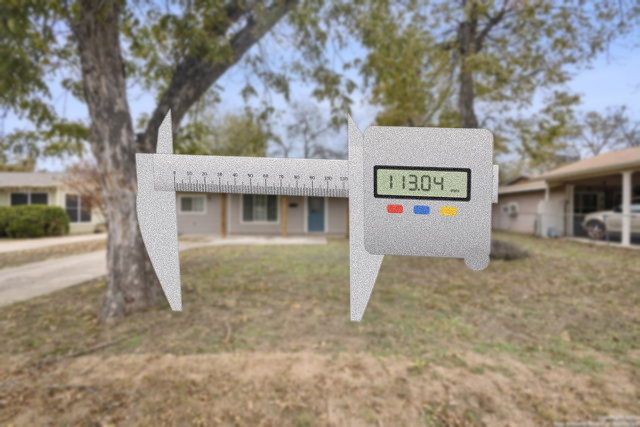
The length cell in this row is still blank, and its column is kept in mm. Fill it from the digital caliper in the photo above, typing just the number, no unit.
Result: 113.04
